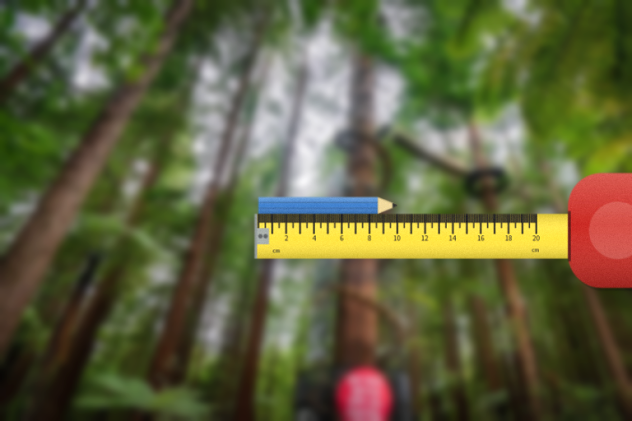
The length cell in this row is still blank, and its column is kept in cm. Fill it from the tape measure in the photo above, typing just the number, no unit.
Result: 10
